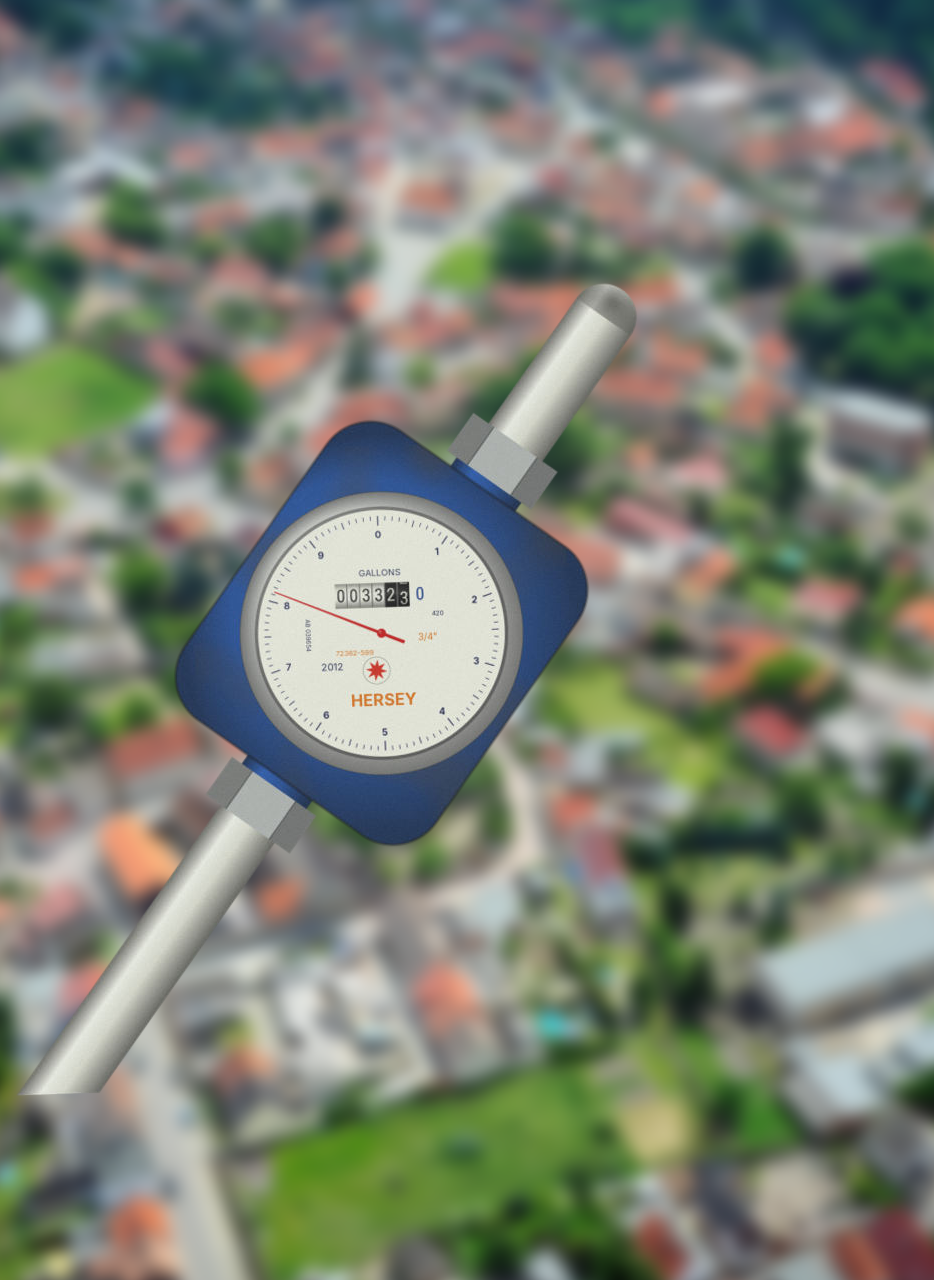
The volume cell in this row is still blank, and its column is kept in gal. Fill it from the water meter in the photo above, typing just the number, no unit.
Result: 33228.1
